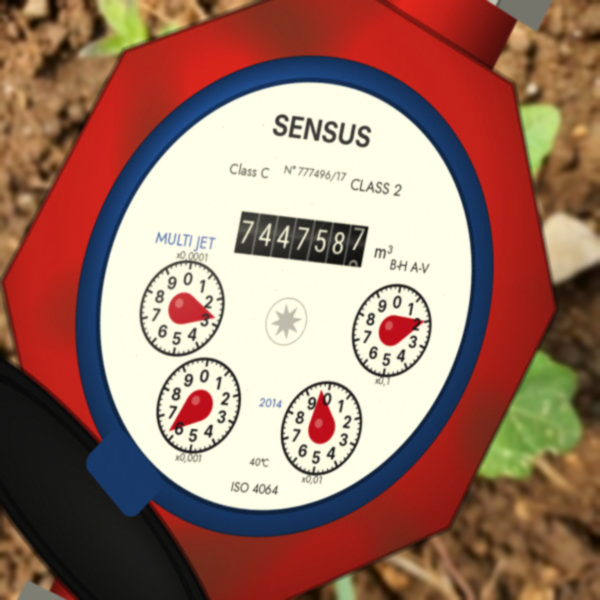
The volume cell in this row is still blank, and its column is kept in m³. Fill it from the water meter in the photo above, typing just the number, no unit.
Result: 7447587.1962
